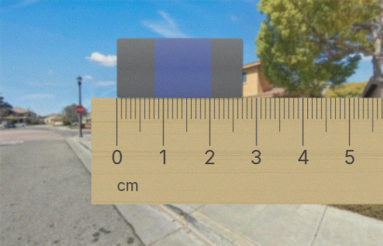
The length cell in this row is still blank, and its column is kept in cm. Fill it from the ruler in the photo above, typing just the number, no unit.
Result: 2.7
